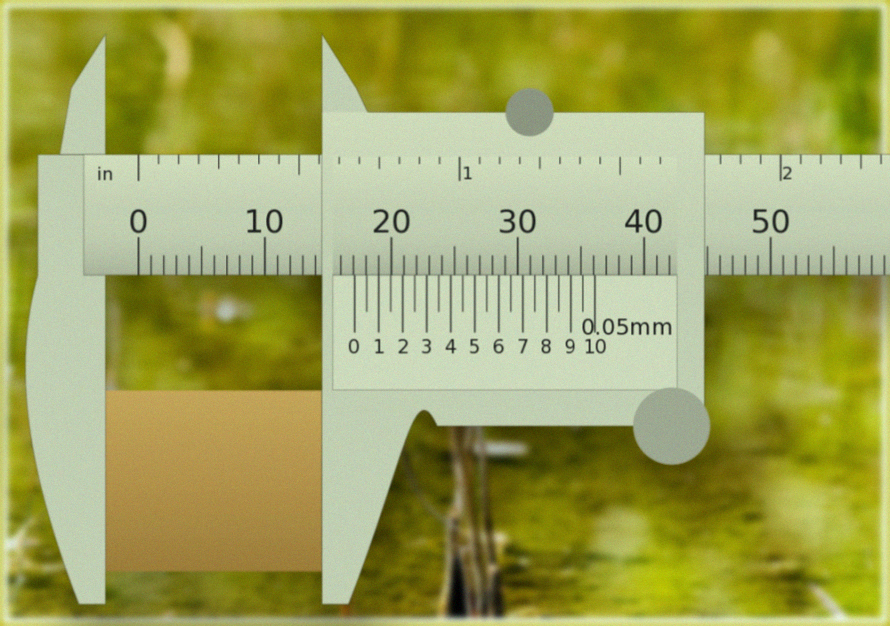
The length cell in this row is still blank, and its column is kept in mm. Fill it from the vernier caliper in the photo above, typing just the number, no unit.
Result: 17.1
